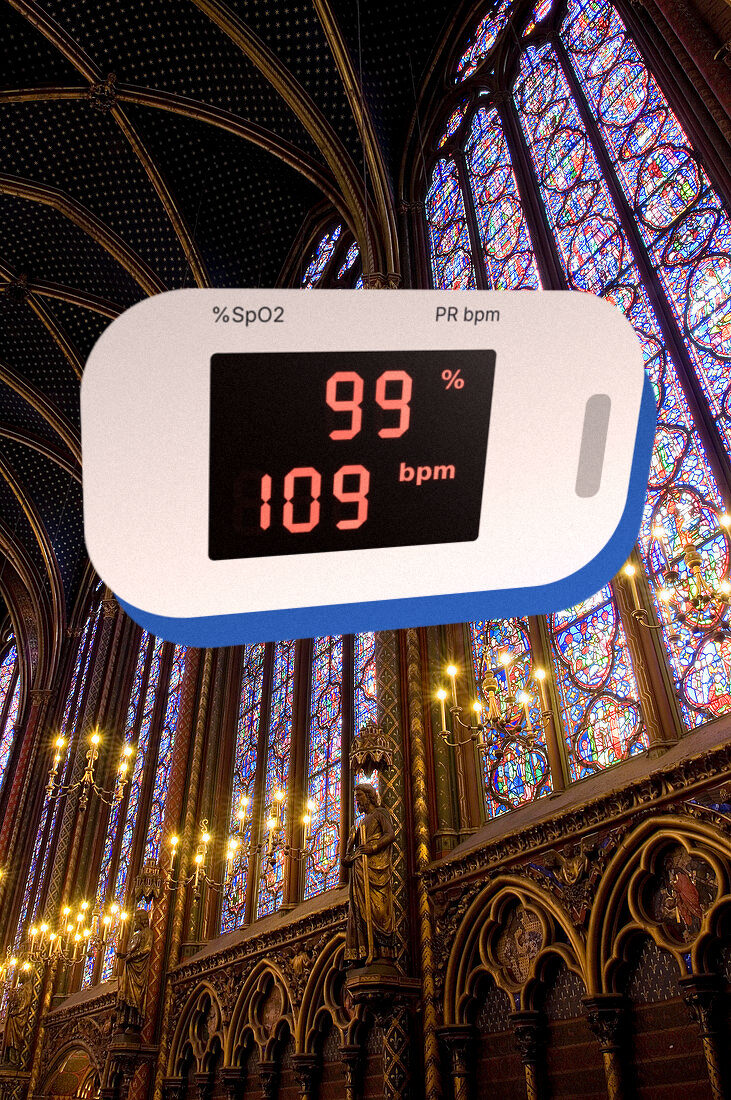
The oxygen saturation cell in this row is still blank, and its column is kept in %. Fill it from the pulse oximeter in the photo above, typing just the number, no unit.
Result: 99
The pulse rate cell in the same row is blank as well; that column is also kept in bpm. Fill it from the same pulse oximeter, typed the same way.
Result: 109
